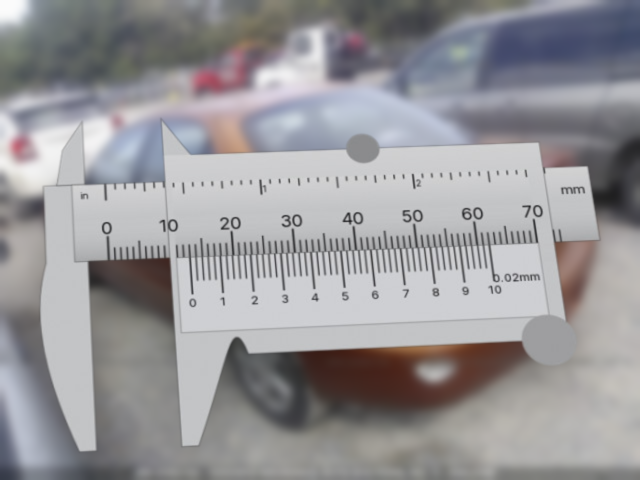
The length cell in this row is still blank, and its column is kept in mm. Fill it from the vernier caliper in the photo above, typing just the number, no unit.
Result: 13.0
